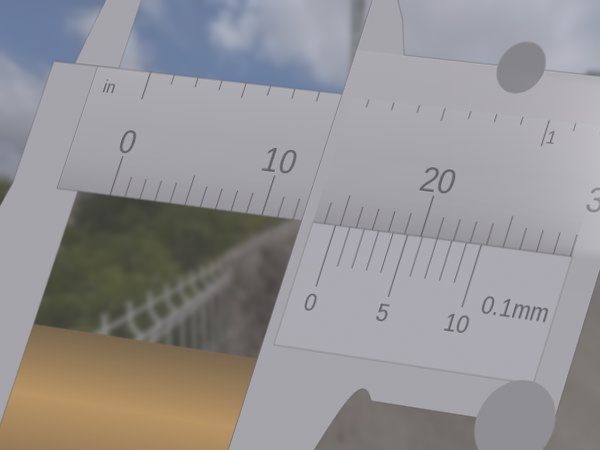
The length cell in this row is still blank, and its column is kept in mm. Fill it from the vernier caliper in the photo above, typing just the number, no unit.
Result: 14.7
